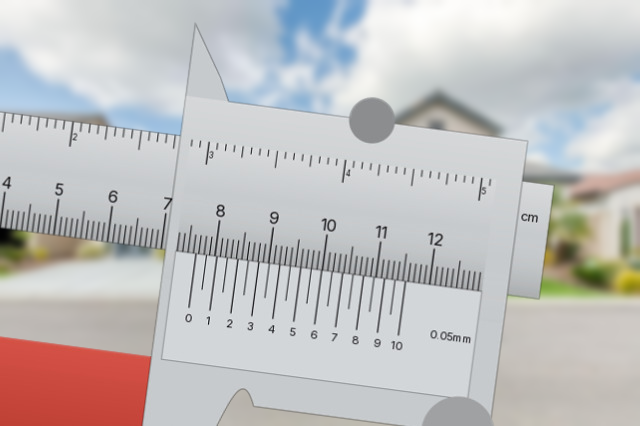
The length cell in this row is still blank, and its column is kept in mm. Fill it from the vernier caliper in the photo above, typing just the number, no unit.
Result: 76.5
